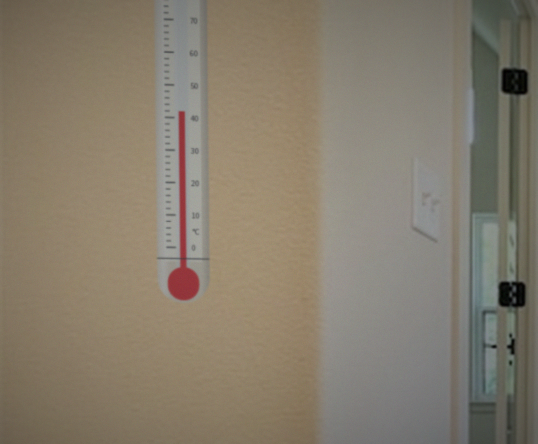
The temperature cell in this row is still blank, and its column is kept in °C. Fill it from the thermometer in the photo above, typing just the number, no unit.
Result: 42
